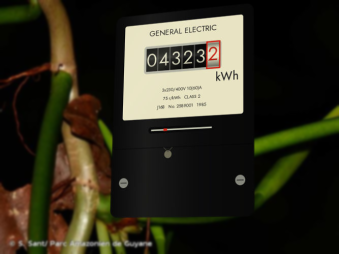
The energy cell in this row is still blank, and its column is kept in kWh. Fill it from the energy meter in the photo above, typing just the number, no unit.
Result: 4323.2
